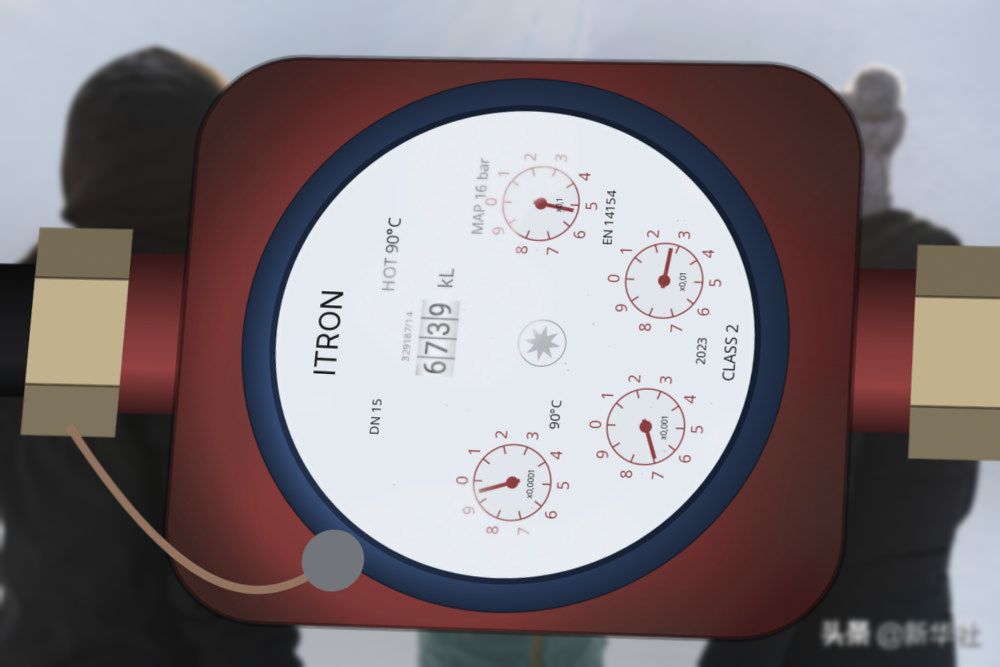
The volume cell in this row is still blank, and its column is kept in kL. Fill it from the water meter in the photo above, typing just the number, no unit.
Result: 6739.5269
